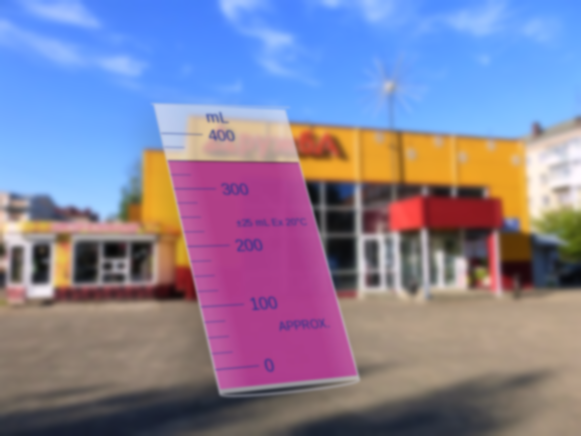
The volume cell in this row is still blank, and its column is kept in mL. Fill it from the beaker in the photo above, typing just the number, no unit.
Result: 350
